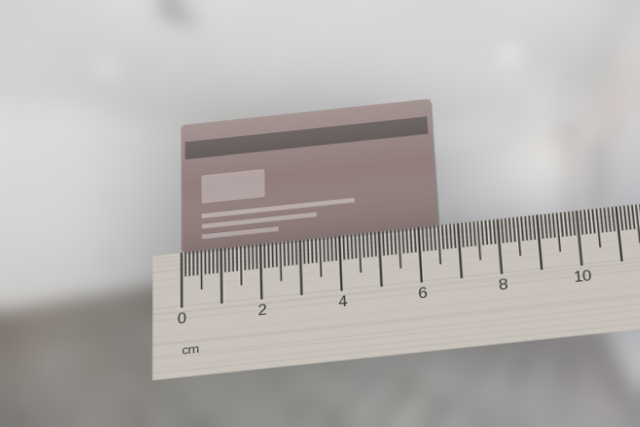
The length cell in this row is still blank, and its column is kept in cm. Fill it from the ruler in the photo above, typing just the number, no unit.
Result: 6.5
